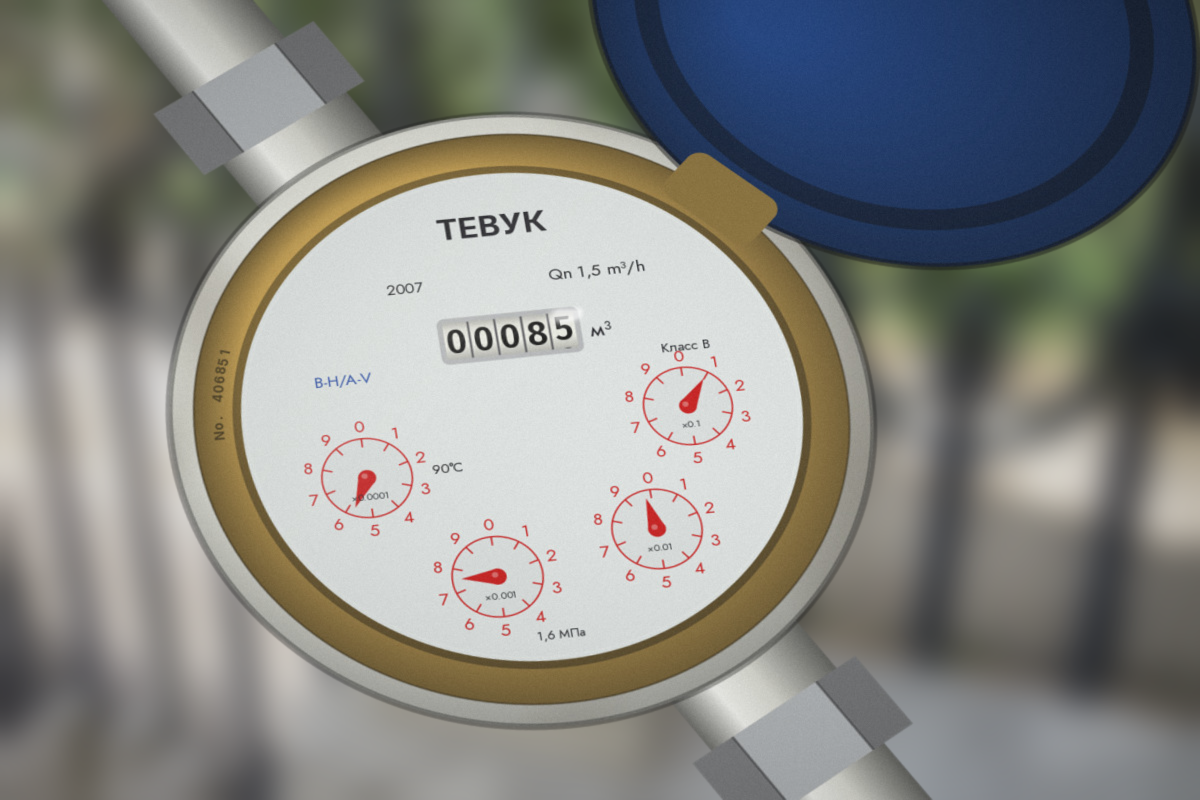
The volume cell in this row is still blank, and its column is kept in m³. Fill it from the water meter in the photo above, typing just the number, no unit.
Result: 85.0975
